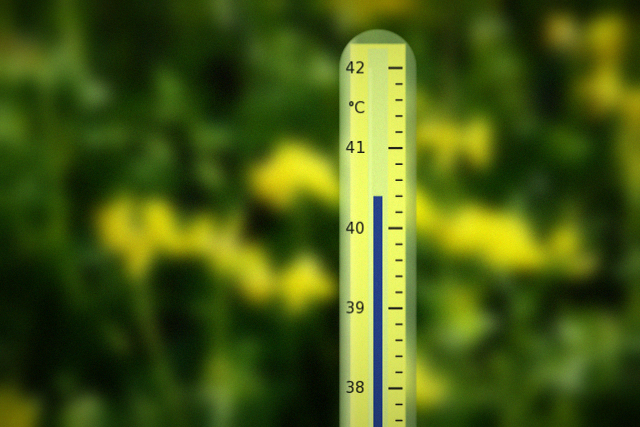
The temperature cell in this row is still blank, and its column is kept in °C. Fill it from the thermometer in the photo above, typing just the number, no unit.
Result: 40.4
